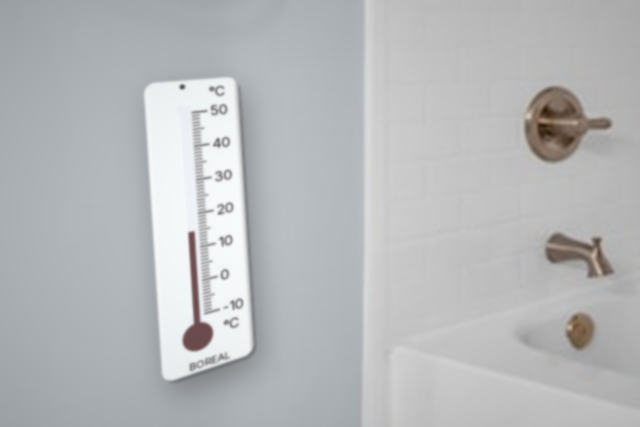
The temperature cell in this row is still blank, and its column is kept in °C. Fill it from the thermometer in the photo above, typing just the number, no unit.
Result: 15
